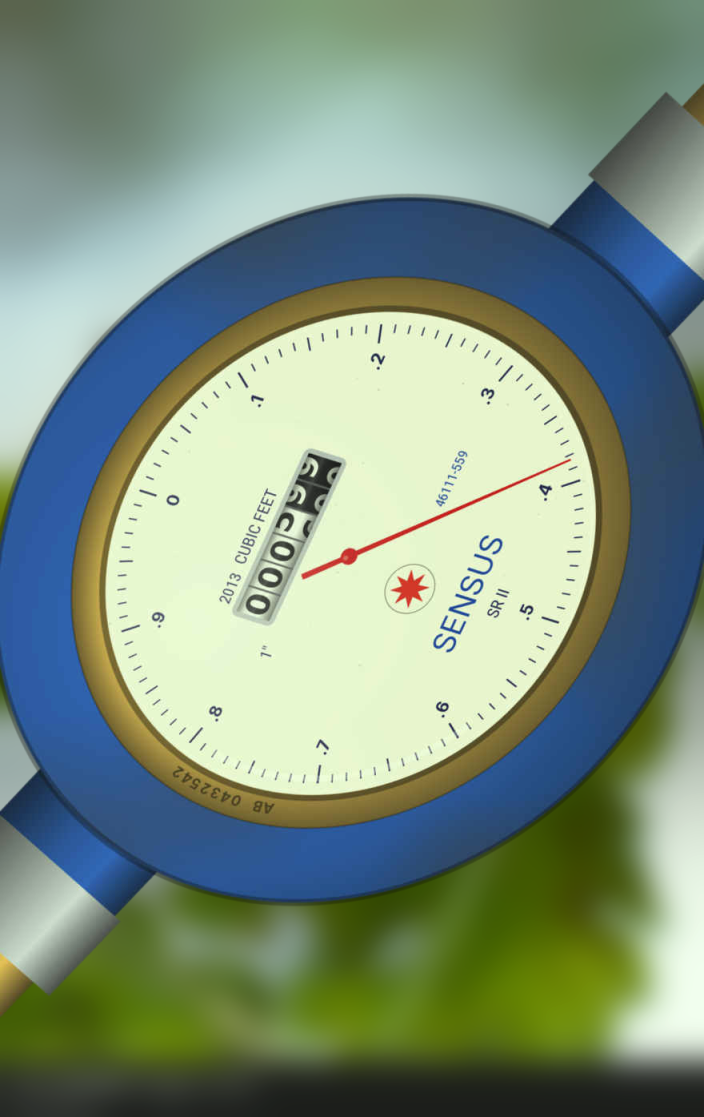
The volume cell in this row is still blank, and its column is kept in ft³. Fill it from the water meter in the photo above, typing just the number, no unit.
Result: 599.38
